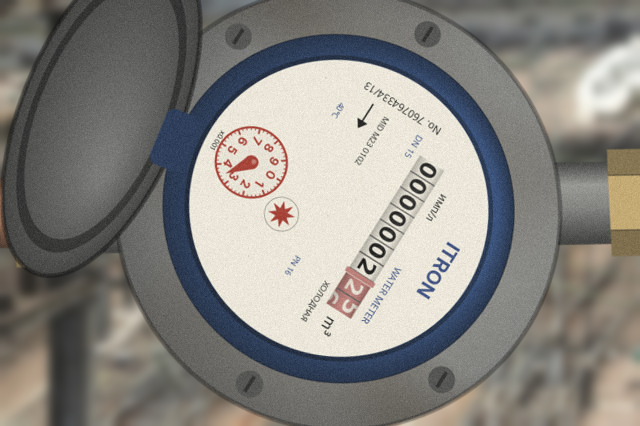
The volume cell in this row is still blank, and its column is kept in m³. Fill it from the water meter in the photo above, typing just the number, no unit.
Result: 2.253
